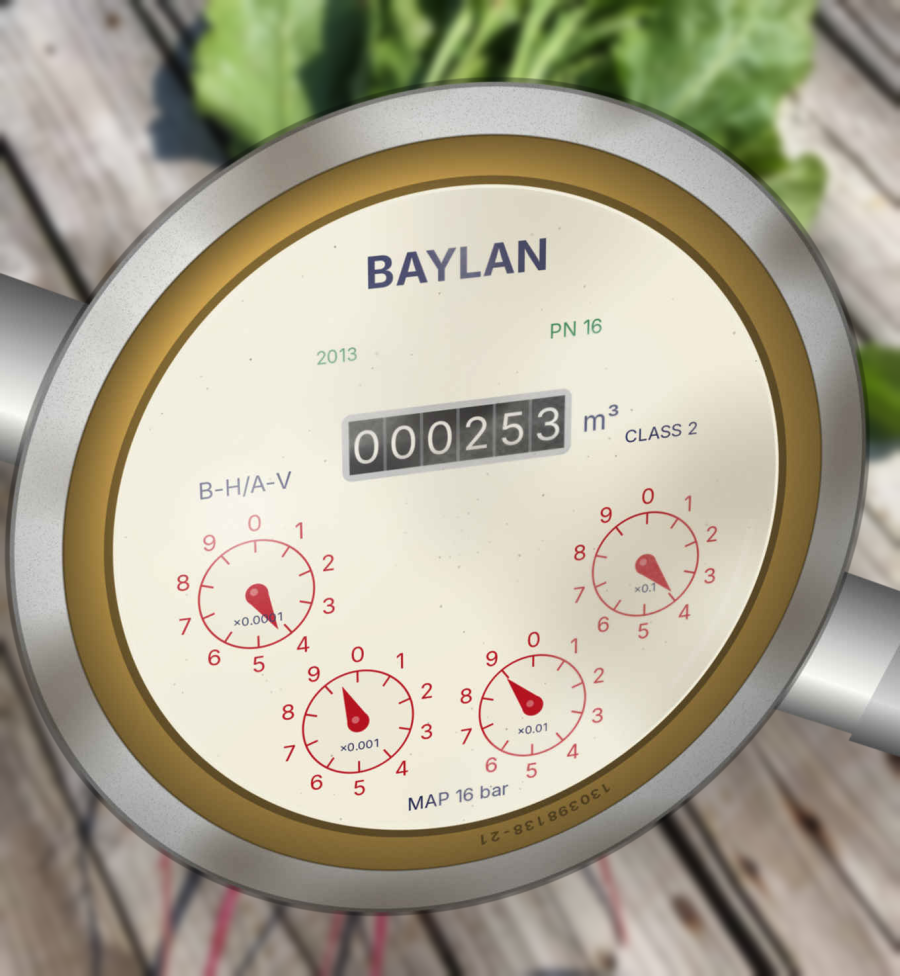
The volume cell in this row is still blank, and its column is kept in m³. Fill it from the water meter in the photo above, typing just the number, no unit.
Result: 253.3894
